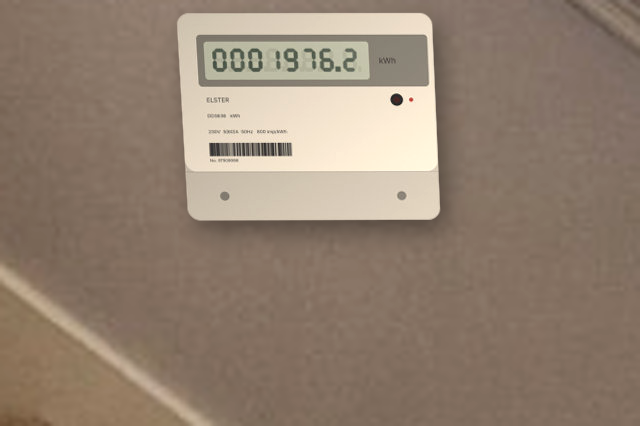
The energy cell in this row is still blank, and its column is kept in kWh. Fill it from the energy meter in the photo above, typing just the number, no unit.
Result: 1976.2
